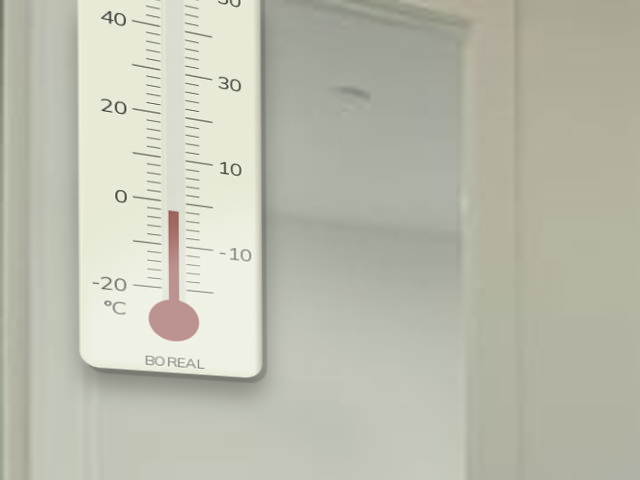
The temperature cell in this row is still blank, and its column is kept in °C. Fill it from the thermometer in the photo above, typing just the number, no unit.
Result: -2
